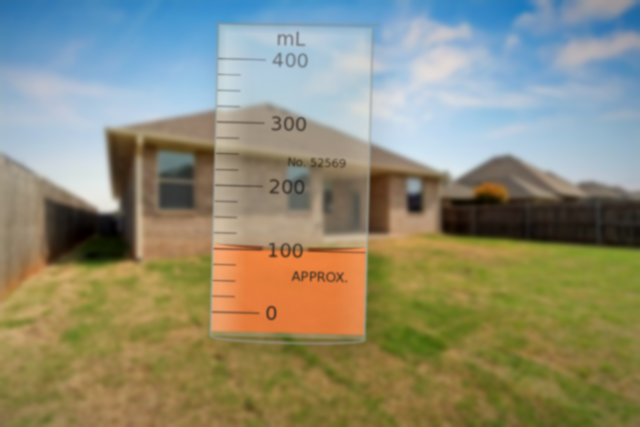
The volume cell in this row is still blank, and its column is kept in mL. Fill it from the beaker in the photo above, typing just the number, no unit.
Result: 100
